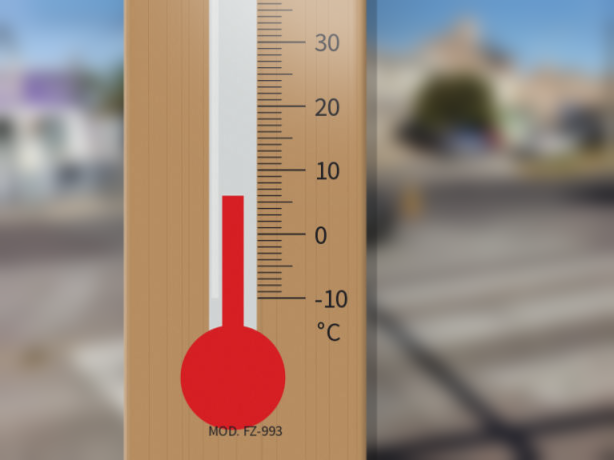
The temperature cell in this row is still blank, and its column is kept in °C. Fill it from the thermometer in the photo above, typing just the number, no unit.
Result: 6
